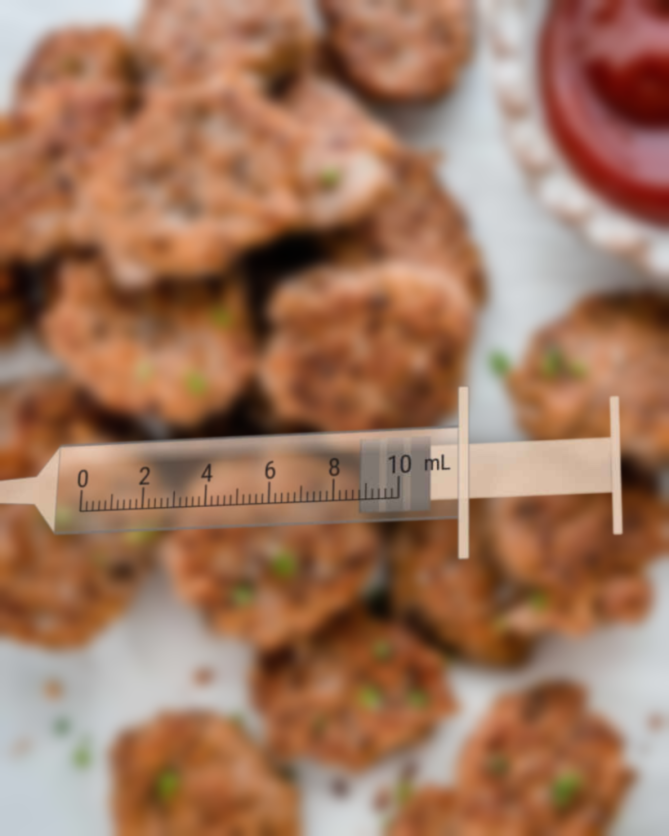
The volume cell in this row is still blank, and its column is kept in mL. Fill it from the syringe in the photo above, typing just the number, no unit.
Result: 8.8
